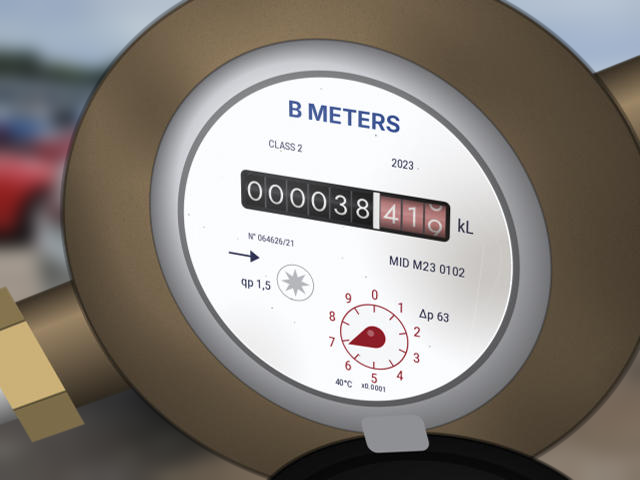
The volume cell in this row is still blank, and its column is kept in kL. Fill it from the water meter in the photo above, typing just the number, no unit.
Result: 38.4186
